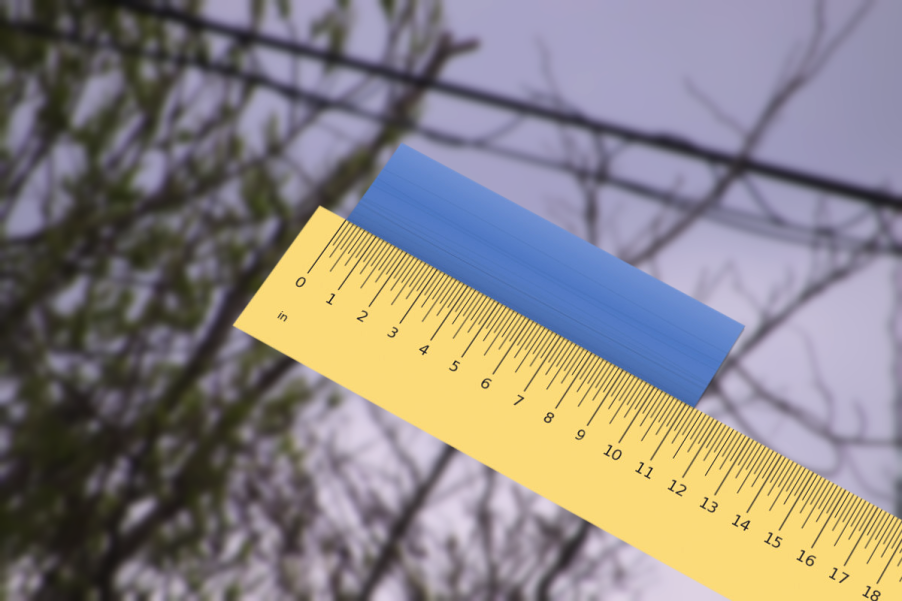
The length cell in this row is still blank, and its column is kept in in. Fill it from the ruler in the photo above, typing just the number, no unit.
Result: 11.25
